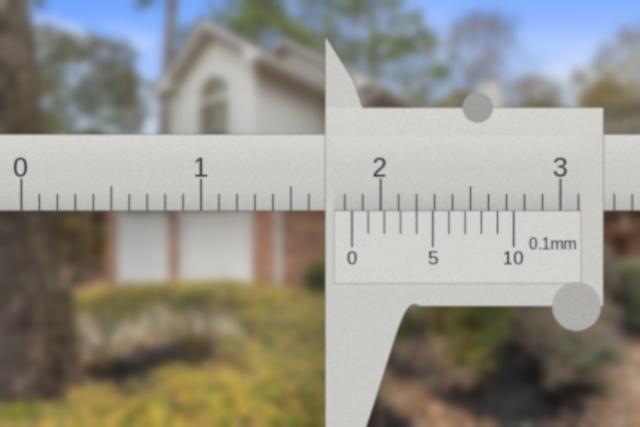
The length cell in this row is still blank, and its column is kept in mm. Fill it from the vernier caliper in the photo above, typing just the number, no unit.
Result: 18.4
